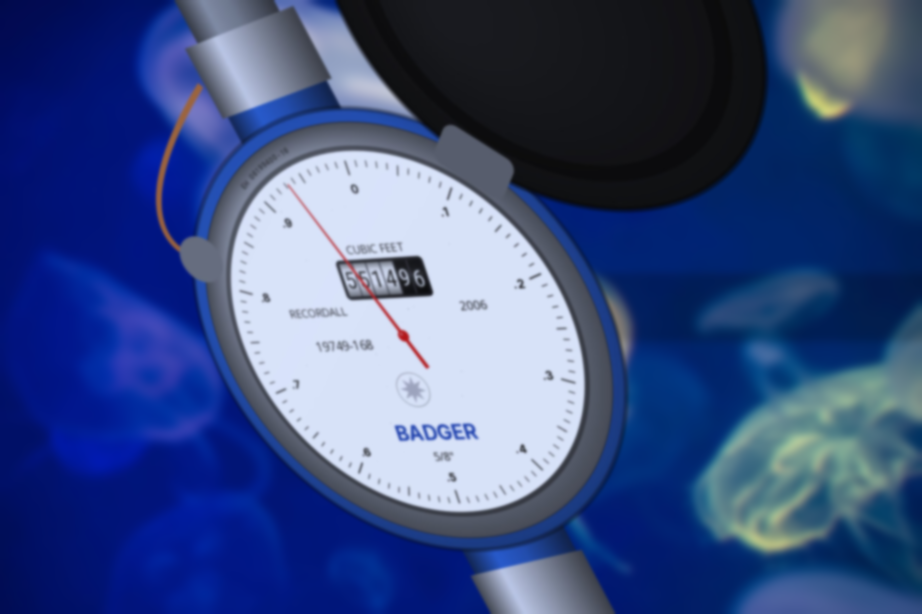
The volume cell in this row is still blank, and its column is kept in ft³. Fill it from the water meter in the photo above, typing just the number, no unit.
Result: 551495.93
